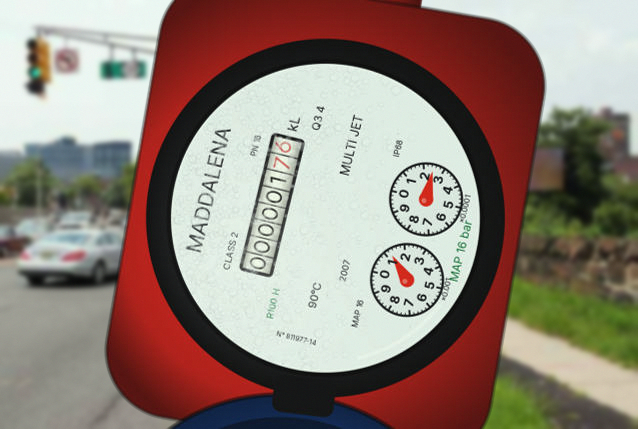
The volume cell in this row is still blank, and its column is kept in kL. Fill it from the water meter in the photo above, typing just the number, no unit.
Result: 1.7612
